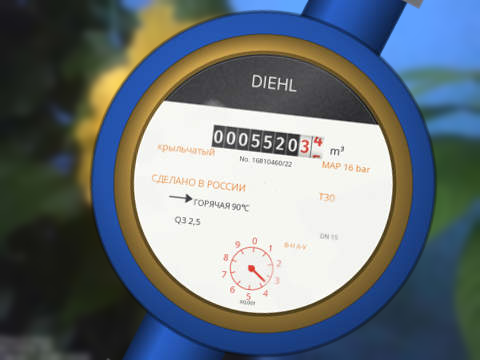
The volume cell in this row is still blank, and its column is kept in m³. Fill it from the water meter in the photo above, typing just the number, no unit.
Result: 5520.343
